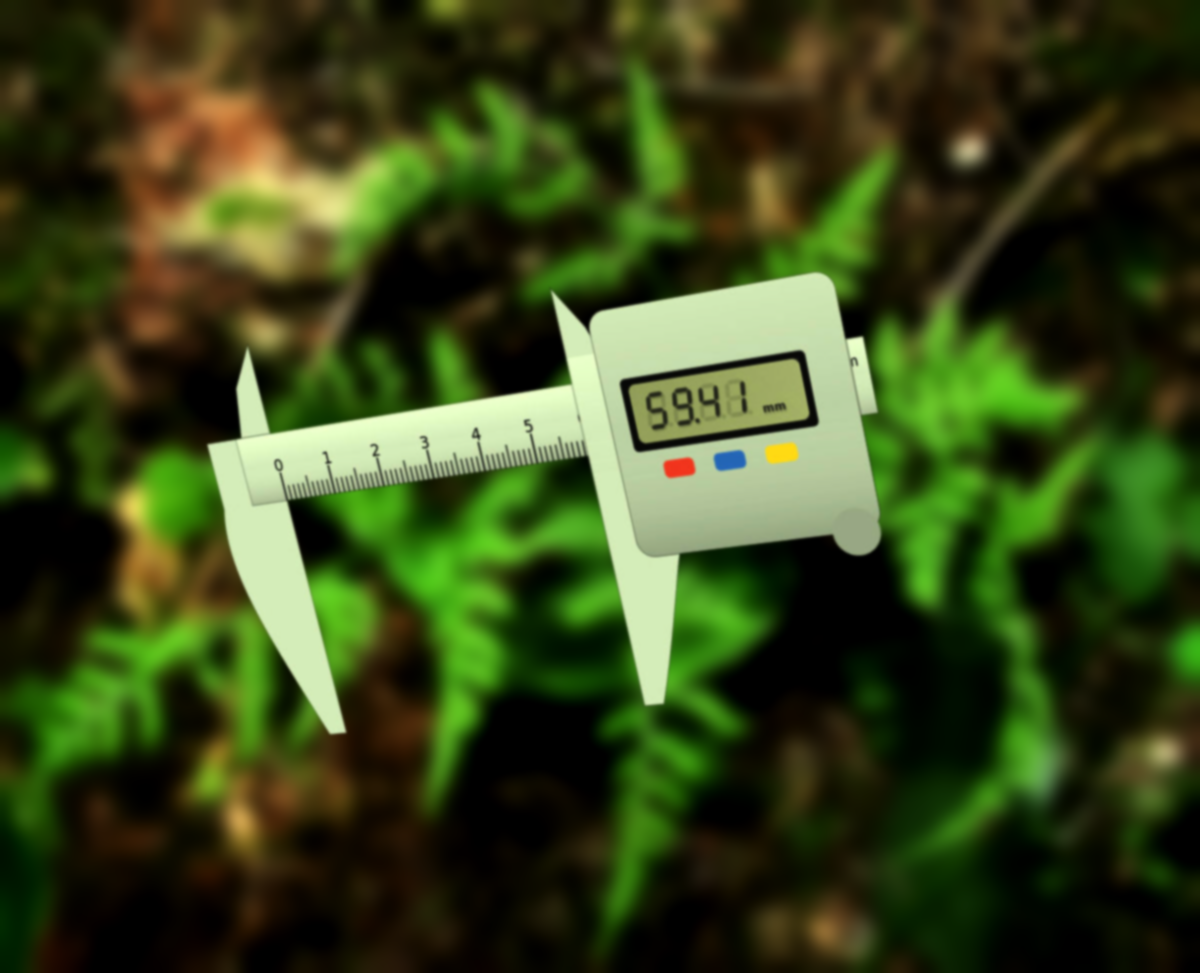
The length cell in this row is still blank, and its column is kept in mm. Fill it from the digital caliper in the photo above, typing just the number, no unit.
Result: 59.41
